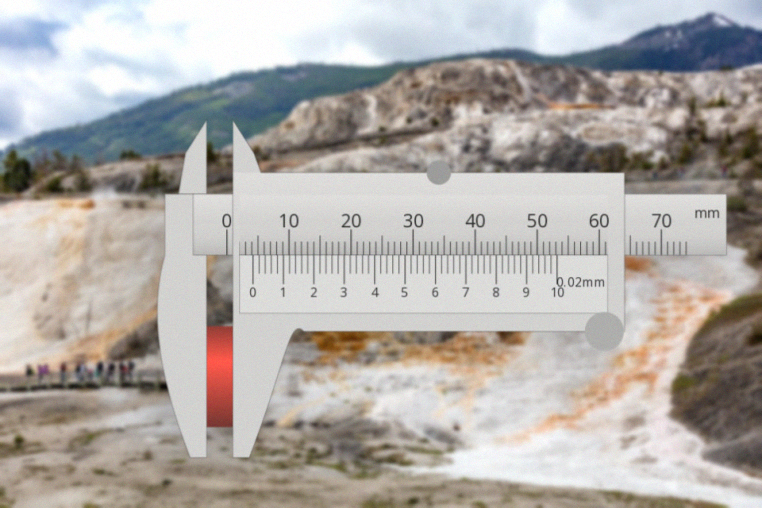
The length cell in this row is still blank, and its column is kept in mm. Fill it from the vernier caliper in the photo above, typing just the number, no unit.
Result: 4.2
